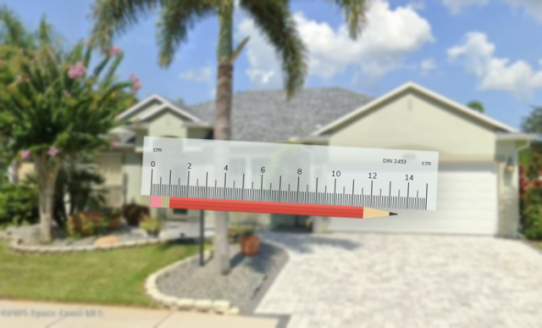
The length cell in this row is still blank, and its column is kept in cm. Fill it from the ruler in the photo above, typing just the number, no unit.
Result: 13.5
